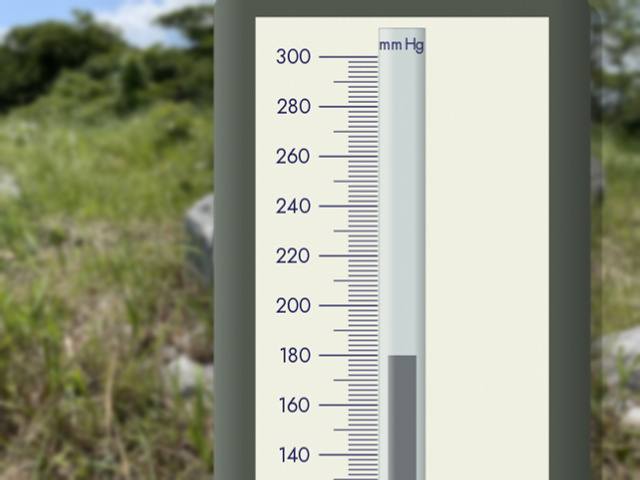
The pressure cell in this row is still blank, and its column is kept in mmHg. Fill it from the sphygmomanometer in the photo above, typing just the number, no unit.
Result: 180
